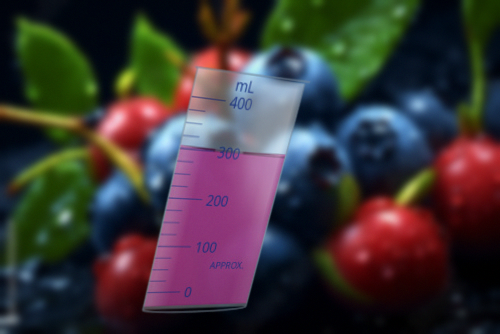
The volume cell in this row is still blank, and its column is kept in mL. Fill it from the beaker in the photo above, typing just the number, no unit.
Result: 300
